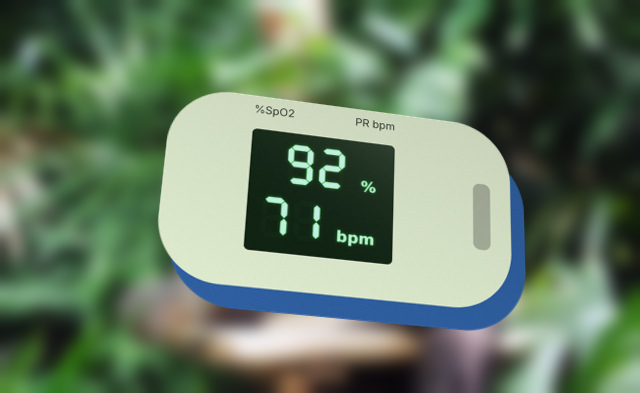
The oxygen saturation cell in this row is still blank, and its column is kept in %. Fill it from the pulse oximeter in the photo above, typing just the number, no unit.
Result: 92
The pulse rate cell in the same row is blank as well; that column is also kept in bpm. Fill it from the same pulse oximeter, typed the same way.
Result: 71
